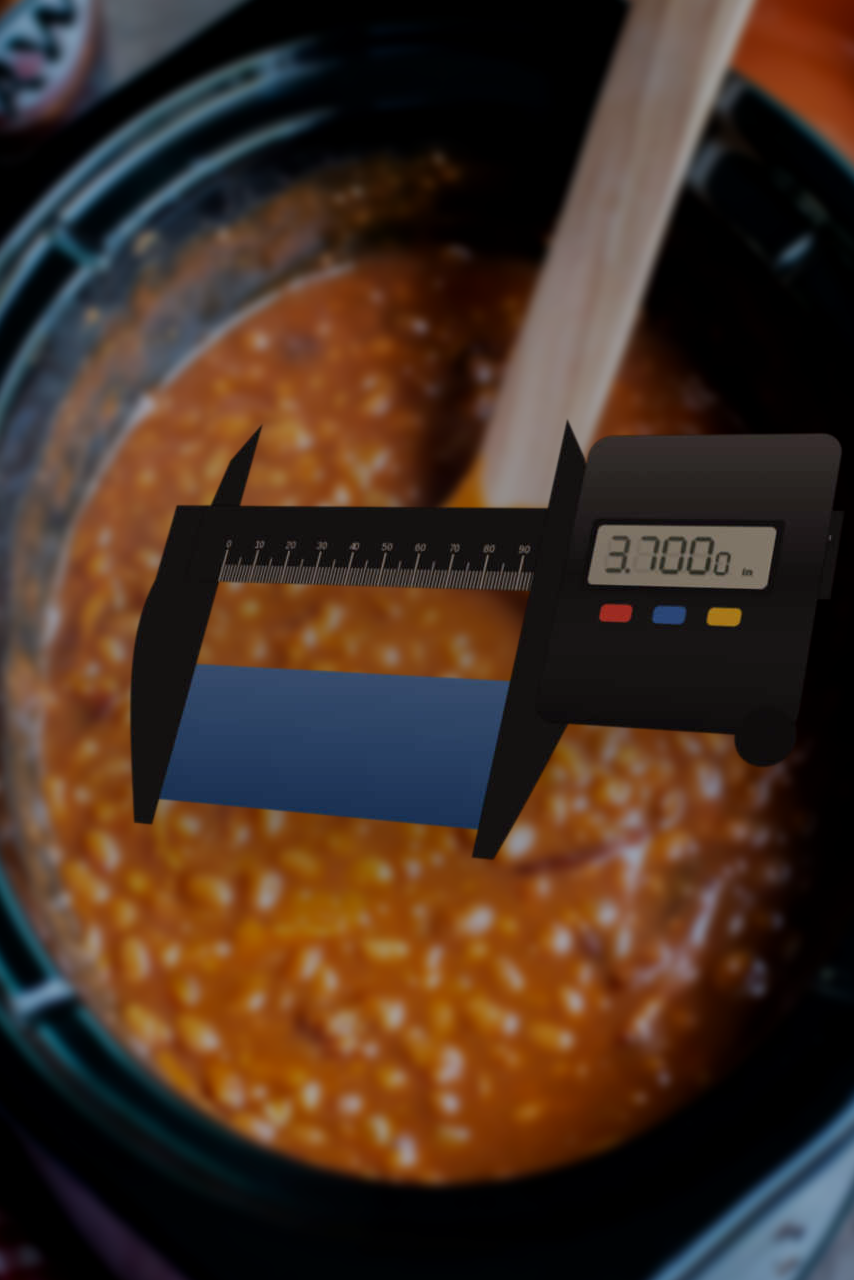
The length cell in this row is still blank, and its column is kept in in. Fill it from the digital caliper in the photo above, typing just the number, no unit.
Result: 3.7000
